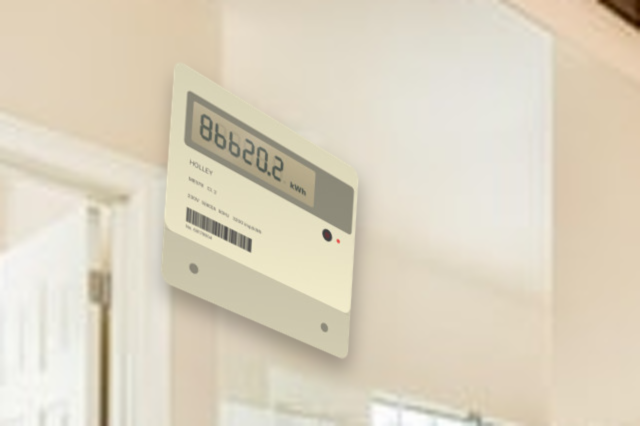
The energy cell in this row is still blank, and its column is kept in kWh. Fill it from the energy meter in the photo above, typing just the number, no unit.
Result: 86620.2
